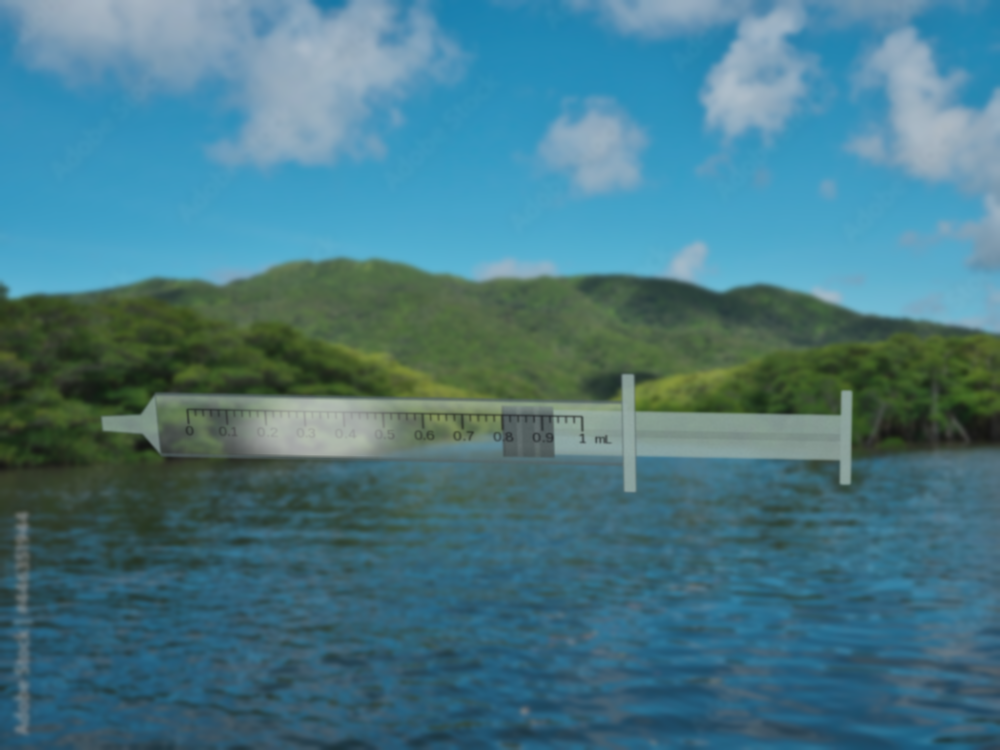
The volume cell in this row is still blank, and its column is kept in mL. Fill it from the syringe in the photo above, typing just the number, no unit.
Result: 0.8
